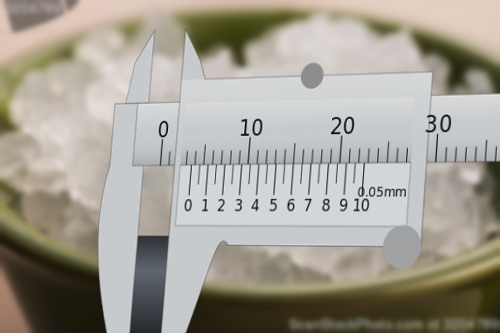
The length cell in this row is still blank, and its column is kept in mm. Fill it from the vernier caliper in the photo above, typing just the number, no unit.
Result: 3.6
